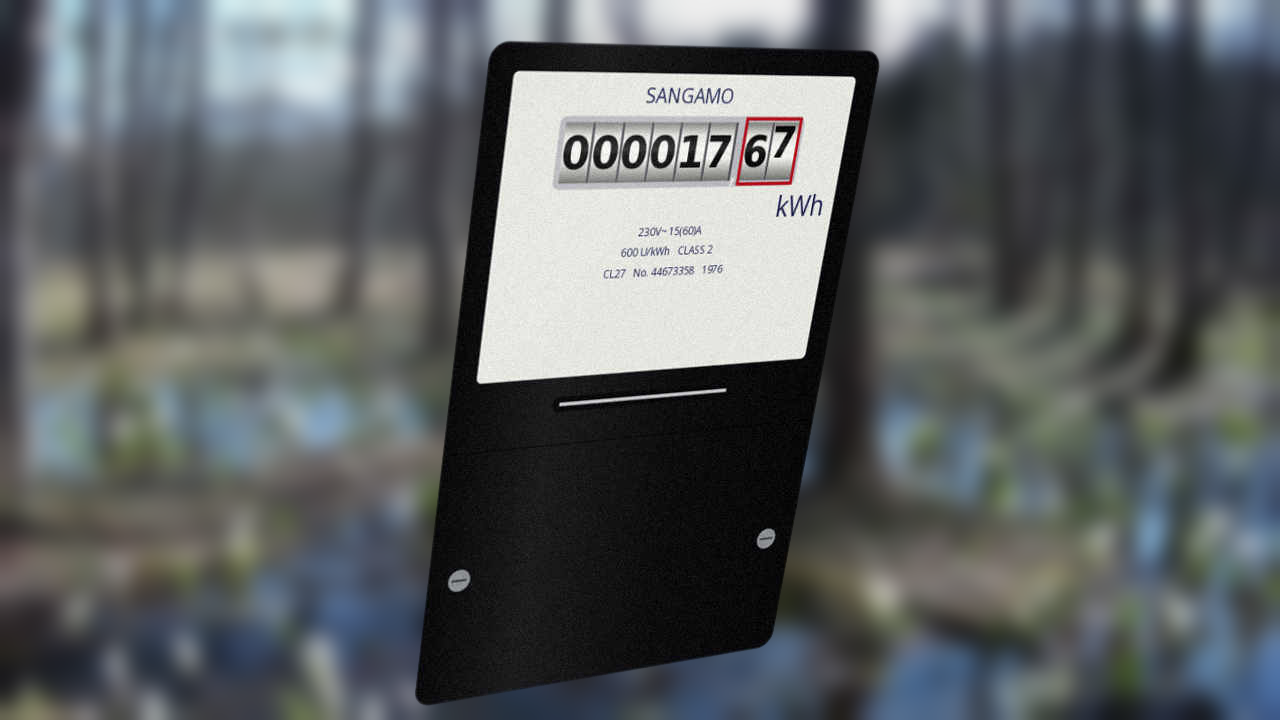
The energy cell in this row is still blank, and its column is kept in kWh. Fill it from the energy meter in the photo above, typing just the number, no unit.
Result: 17.67
